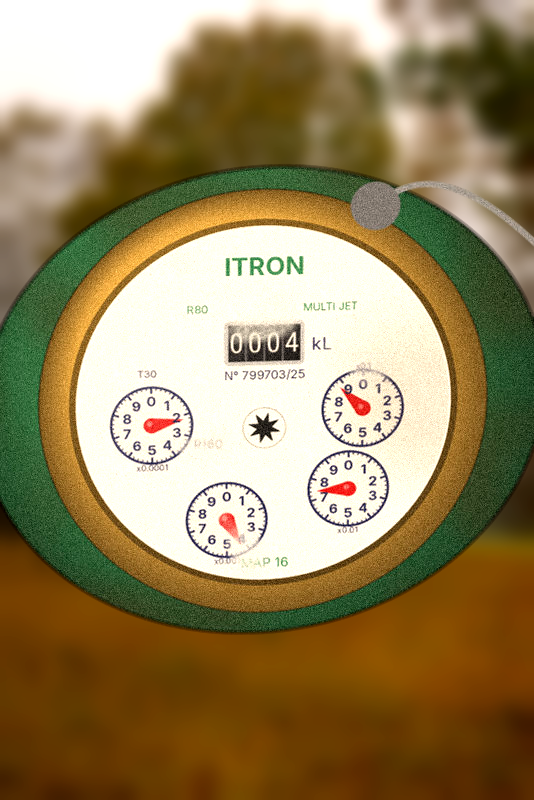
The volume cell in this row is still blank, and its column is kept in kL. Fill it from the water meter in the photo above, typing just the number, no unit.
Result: 4.8742
